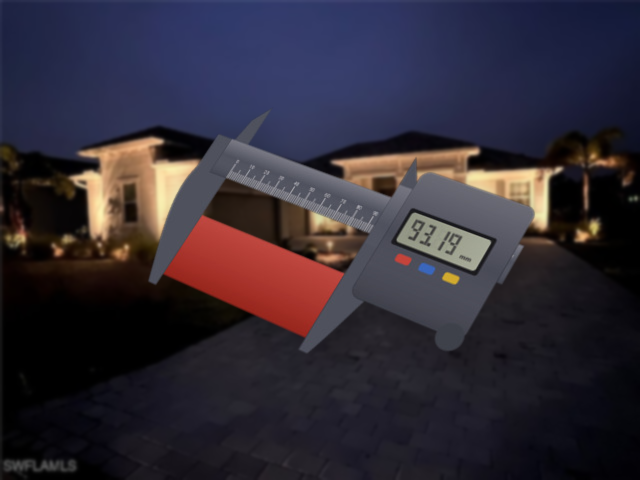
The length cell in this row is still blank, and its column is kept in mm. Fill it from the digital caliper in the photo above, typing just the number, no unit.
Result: 93.19
